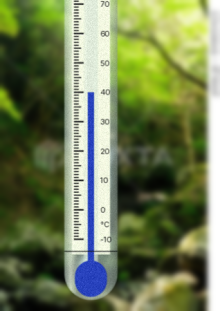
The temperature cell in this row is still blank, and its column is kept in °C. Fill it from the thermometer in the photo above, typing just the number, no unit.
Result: 40
